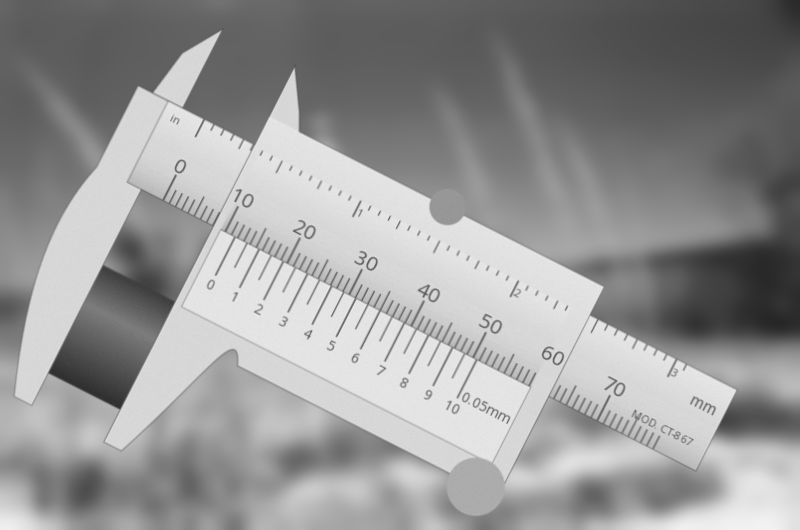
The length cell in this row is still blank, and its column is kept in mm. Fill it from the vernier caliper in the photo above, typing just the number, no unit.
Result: 11.6
